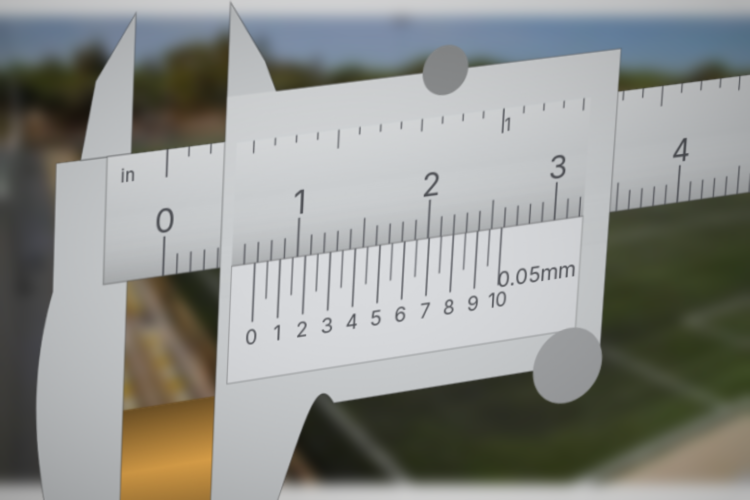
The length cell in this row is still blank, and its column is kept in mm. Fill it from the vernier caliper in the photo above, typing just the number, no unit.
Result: 6.8
